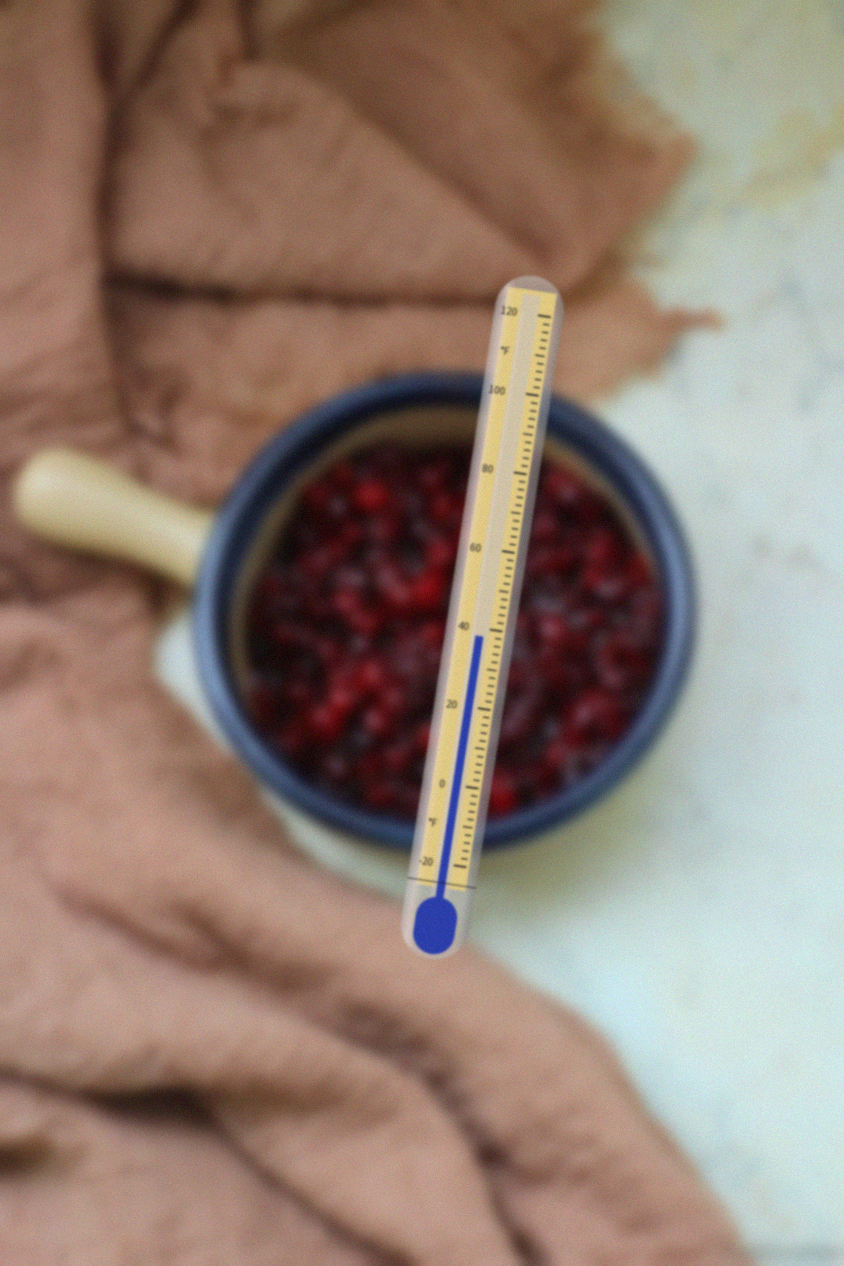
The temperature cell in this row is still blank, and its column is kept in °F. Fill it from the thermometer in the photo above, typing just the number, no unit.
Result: 38
